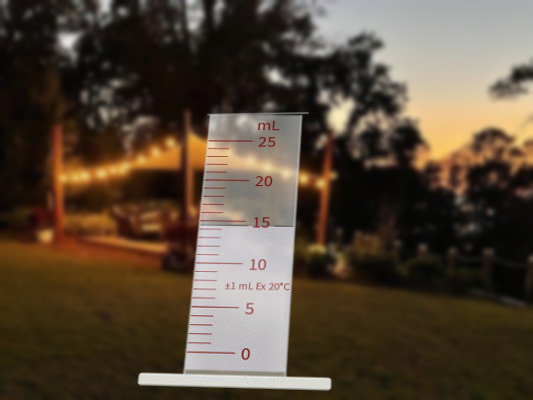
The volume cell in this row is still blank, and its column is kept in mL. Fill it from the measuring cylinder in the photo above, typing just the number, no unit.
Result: 14.5
